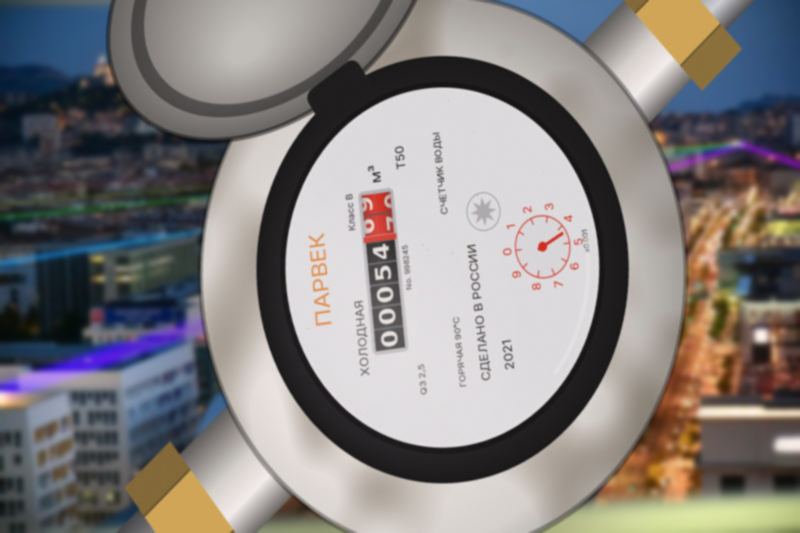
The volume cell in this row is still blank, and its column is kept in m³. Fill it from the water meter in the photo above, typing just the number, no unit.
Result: 54.694
